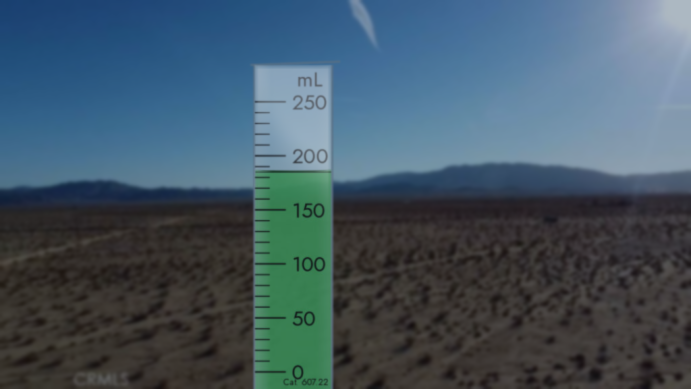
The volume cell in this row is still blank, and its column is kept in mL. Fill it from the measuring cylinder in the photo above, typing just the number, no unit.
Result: 185
